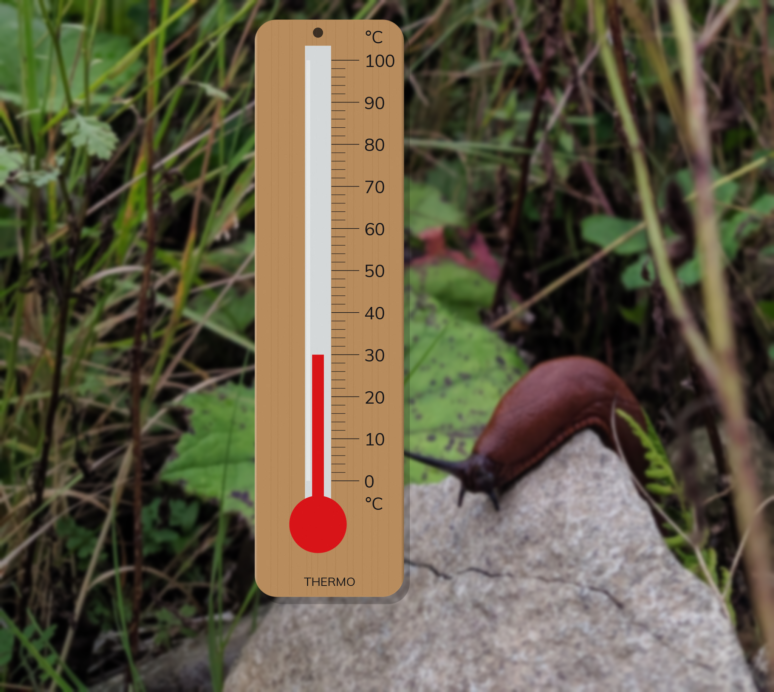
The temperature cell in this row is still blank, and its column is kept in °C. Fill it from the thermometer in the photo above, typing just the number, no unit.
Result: 30
